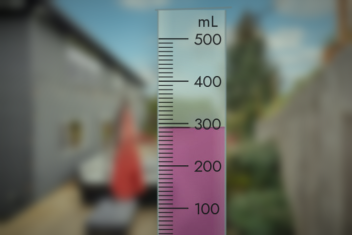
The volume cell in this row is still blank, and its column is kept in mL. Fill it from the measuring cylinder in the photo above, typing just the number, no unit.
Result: 290
